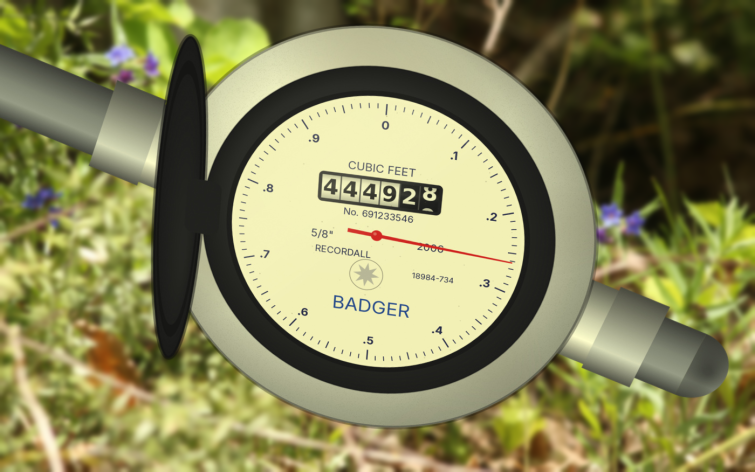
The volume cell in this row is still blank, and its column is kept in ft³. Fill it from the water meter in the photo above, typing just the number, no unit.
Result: 444928.26
